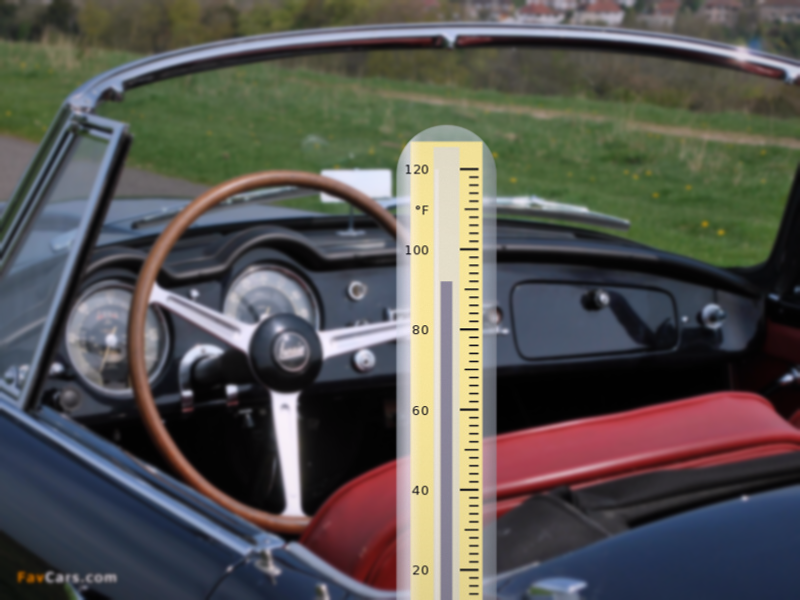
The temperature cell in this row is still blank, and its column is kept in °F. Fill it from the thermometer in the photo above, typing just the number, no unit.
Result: 92
